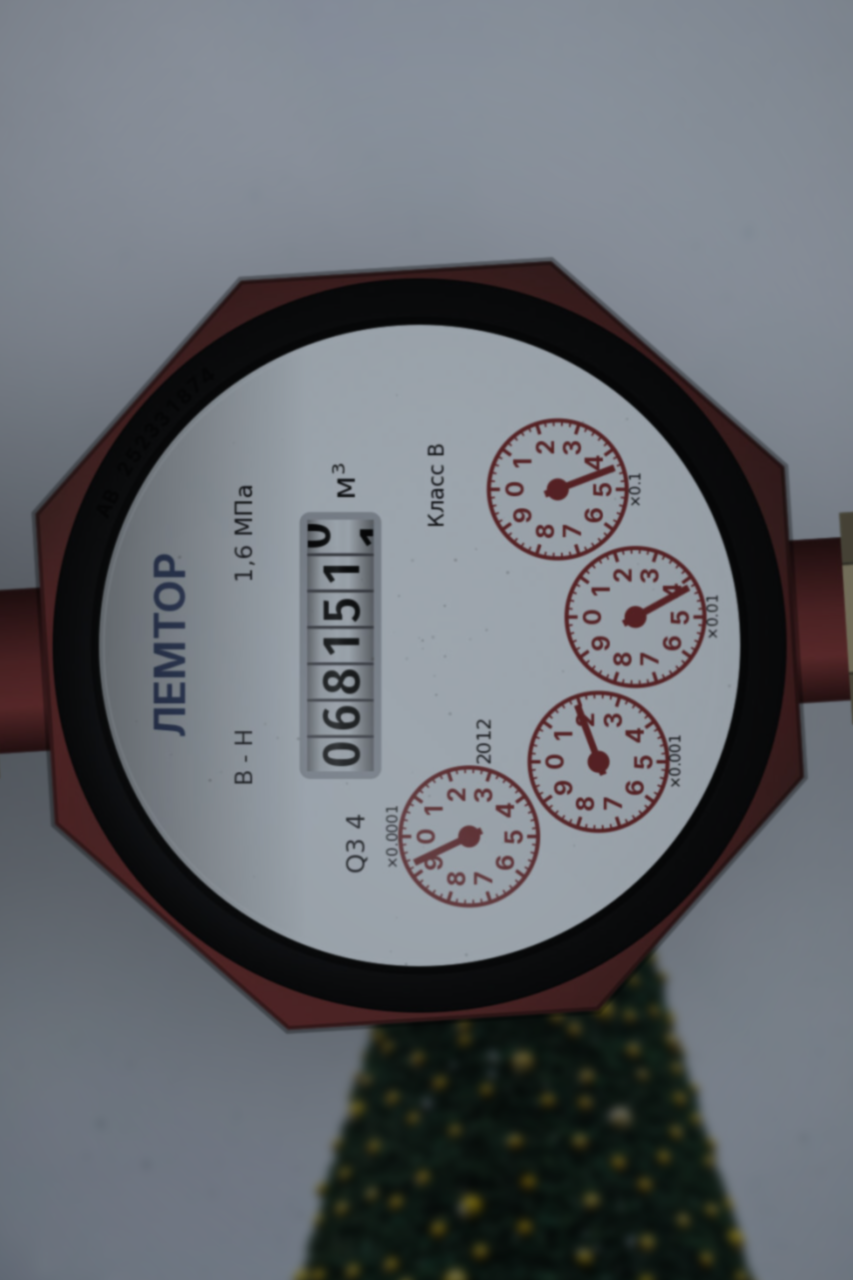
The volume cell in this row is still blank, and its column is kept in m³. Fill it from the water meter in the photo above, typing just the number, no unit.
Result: 681510.4419
